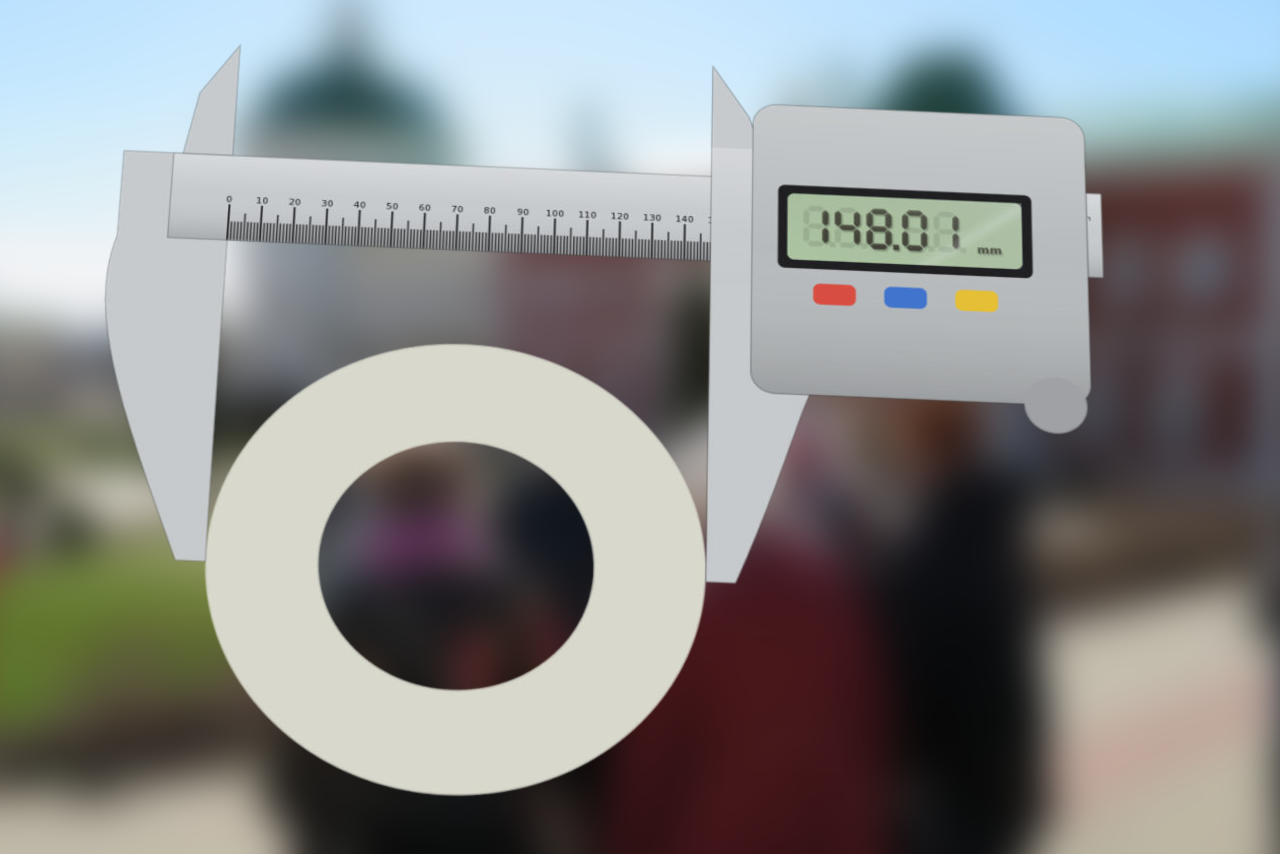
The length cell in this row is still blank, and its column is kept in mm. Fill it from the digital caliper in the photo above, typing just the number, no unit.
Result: 148.01
